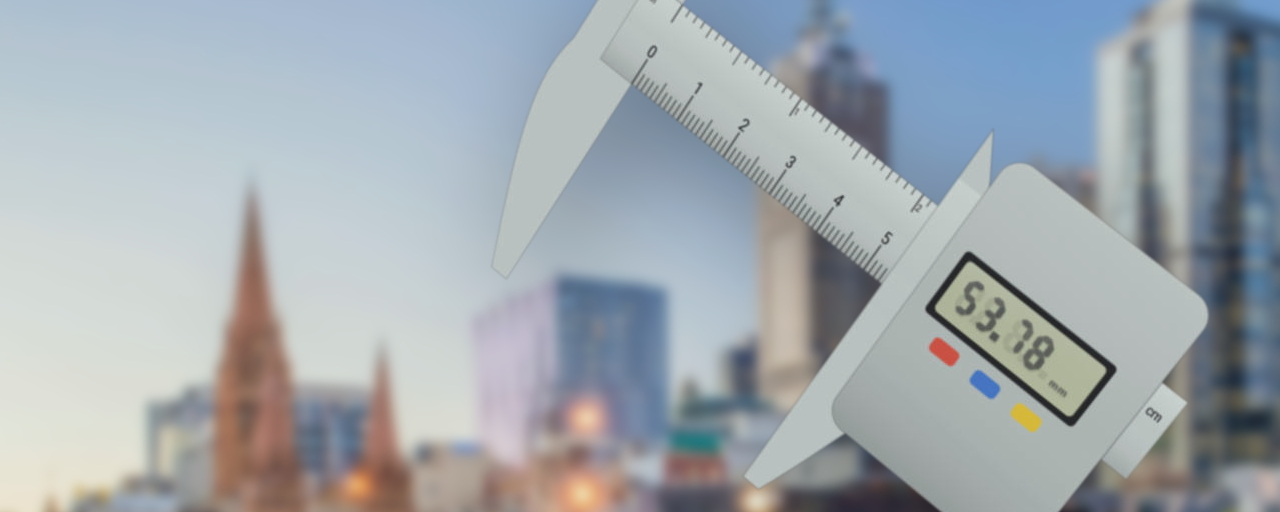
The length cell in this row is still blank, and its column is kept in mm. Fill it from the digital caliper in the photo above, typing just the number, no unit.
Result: 53.78
